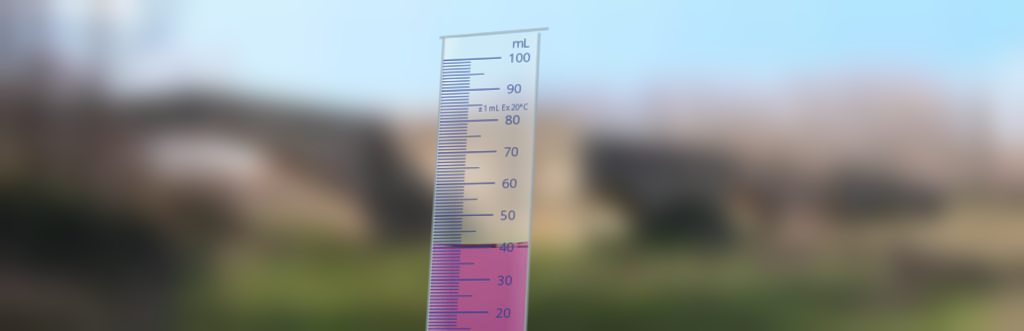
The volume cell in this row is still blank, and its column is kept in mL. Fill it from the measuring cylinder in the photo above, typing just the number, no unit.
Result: 40
